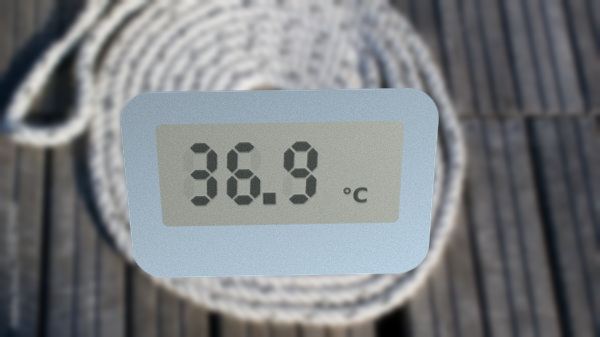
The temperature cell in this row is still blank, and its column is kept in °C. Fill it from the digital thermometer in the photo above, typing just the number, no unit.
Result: 36.9
